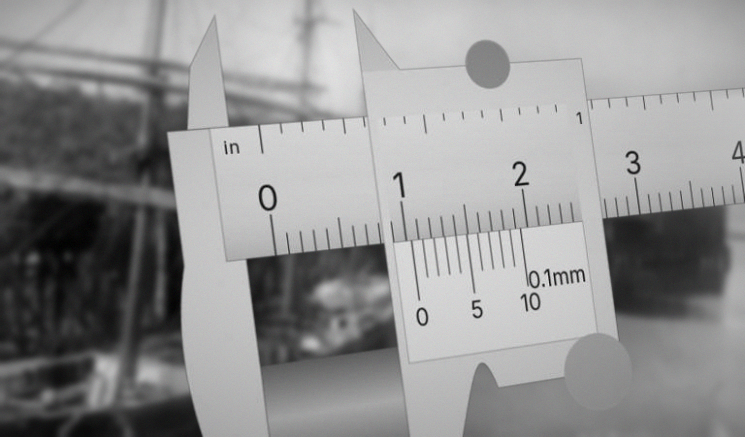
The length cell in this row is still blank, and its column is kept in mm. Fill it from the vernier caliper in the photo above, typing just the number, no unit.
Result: 10.4
